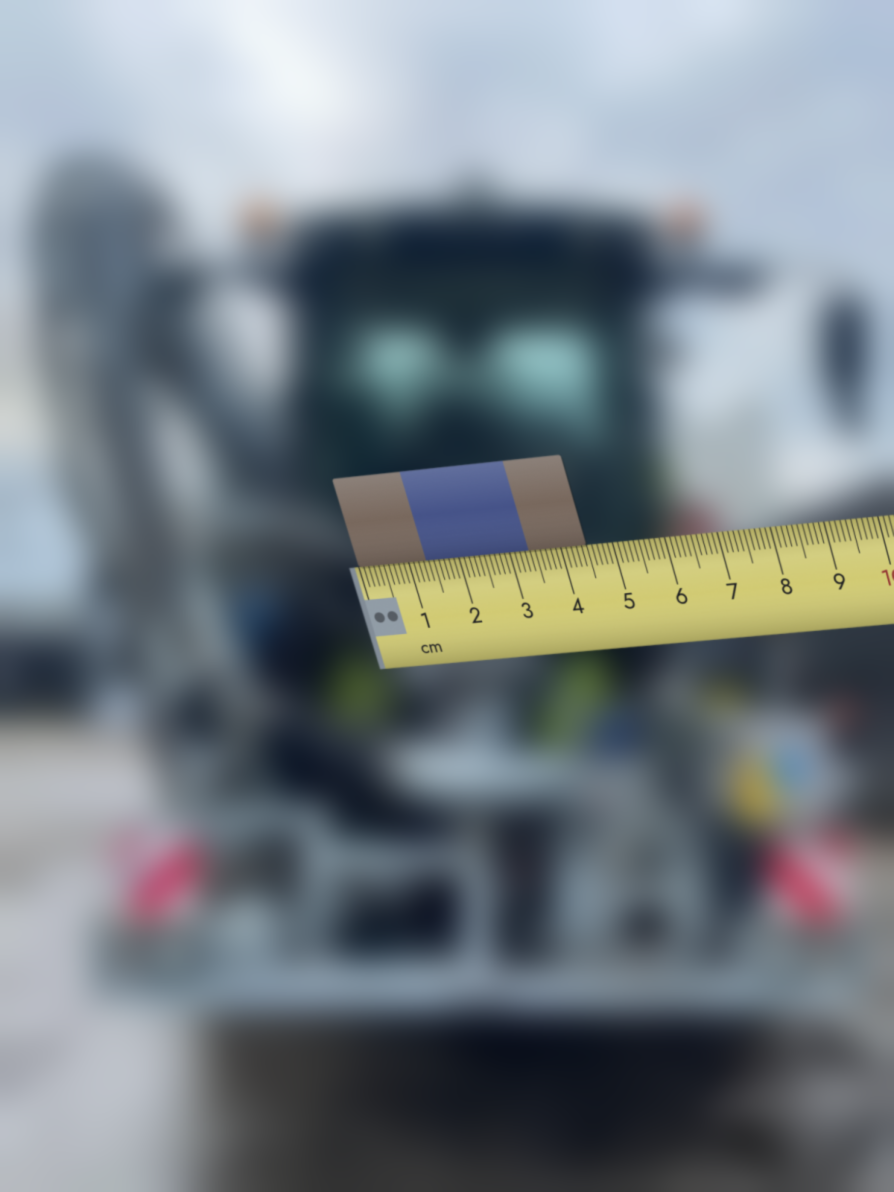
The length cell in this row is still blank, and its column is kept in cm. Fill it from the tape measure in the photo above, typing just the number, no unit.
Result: 4.5
